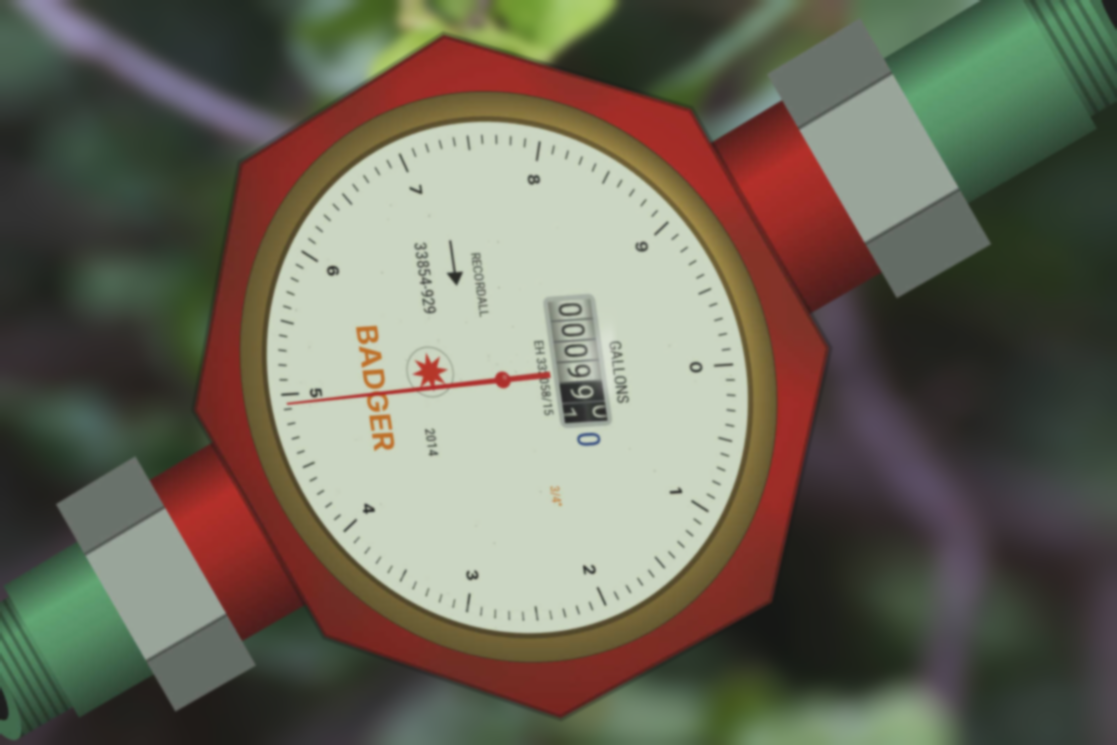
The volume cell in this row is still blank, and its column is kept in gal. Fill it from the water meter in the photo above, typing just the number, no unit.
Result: 9904.9
